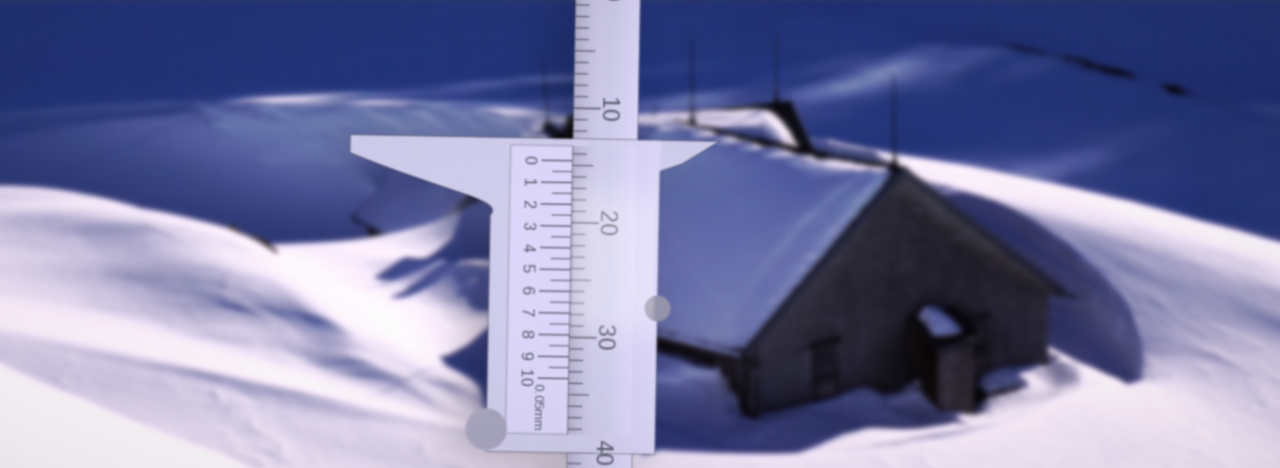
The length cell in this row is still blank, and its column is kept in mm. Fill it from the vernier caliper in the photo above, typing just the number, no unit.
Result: 14.6
